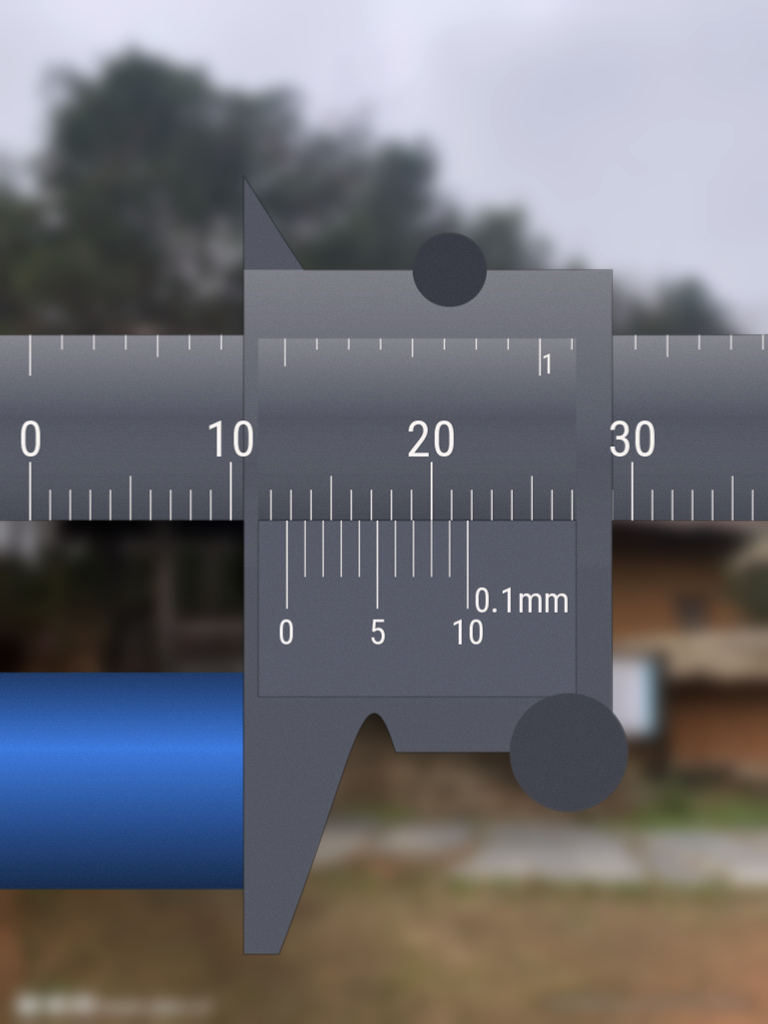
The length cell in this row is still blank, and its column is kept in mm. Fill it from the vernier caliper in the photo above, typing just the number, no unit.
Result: 12.8
